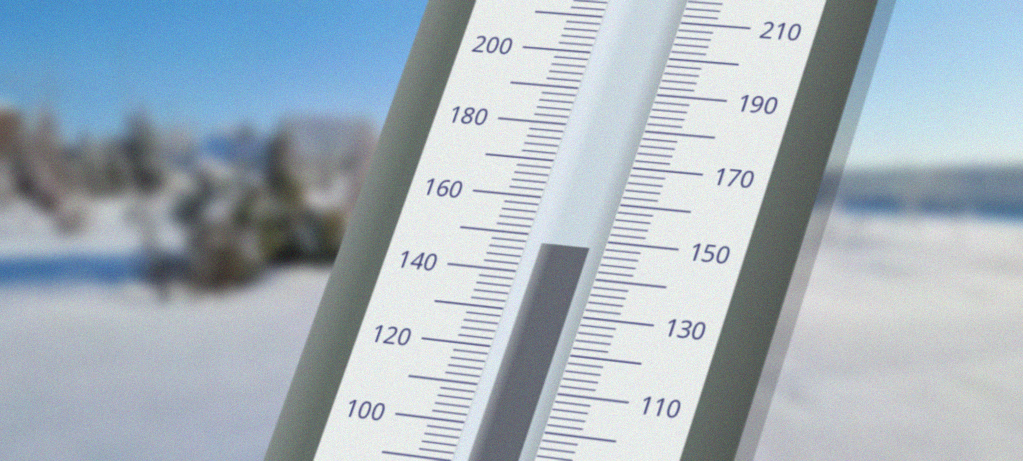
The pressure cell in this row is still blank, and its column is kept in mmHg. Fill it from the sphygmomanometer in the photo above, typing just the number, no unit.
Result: 148
